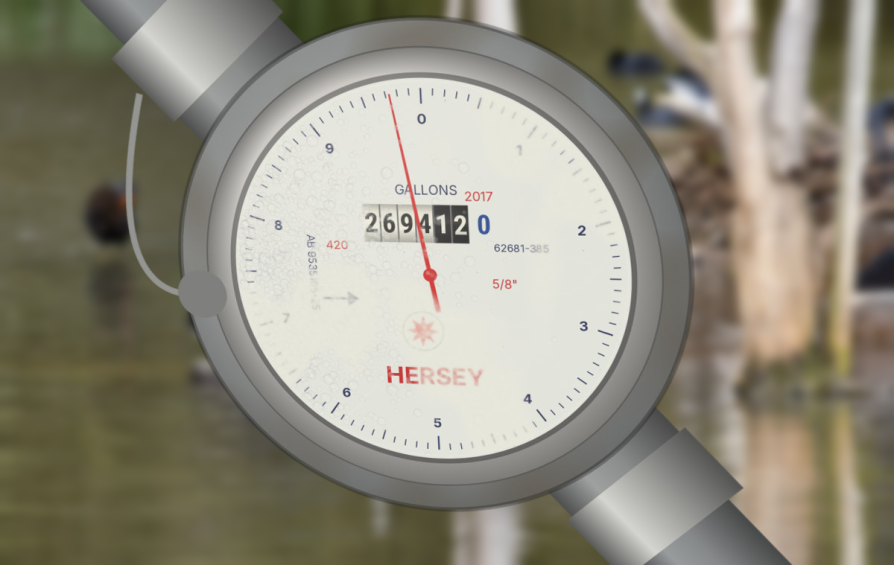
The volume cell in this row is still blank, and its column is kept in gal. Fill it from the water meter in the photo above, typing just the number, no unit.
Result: 2694119.7
